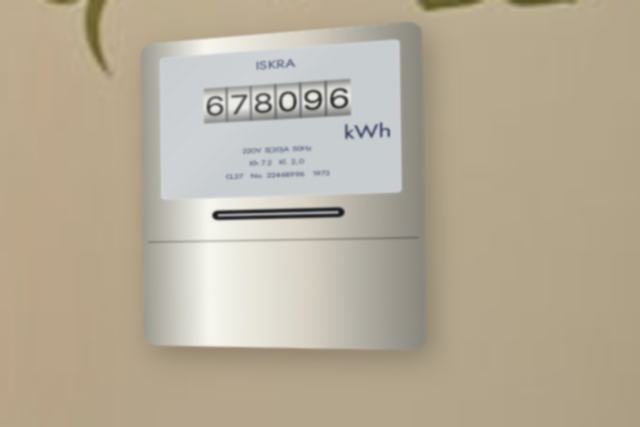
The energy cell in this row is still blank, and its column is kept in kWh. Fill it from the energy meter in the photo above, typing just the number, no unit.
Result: 678096
